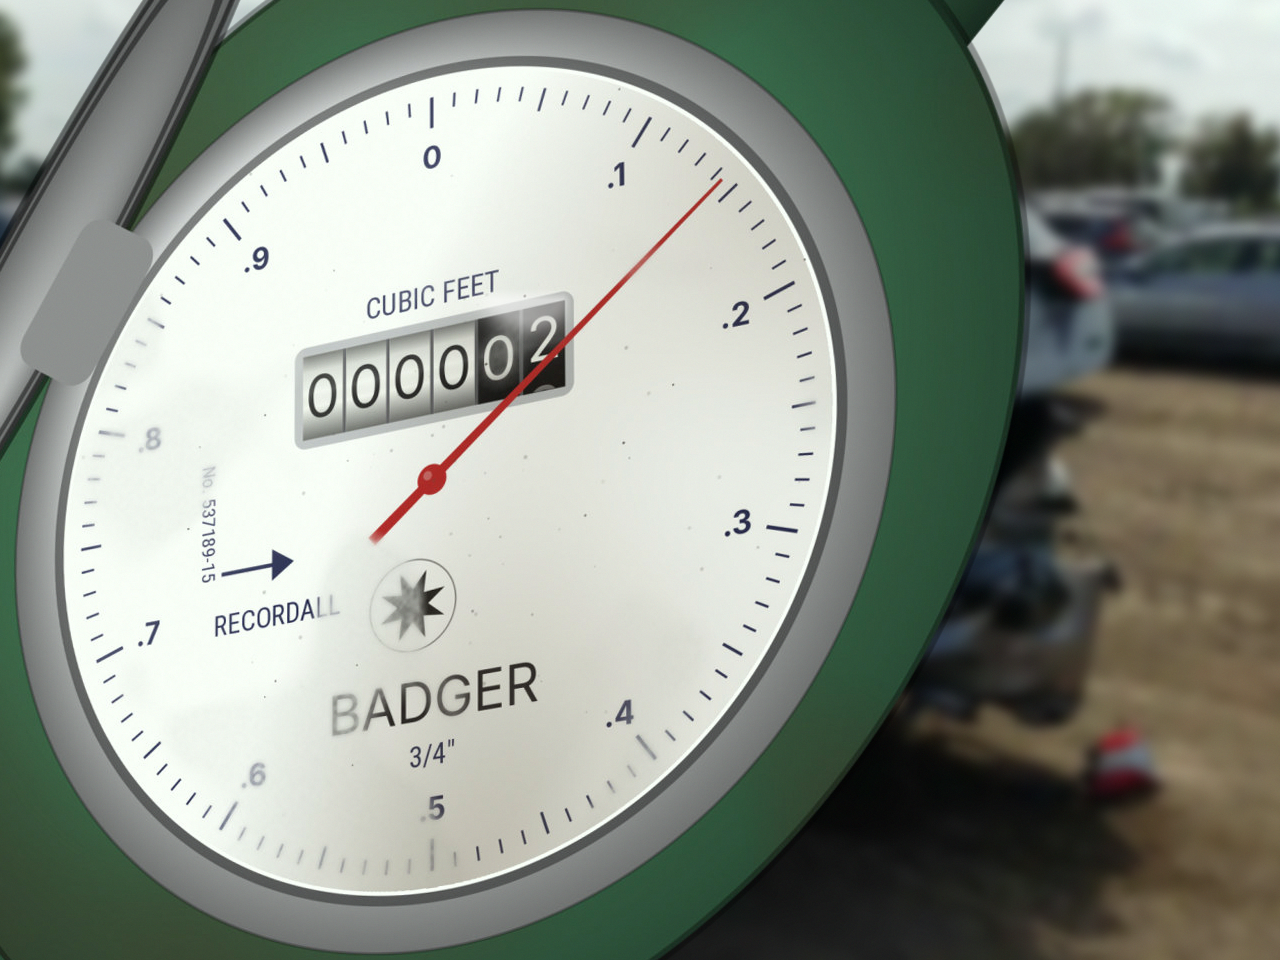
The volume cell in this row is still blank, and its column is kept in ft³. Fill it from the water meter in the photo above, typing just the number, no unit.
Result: 2.14
